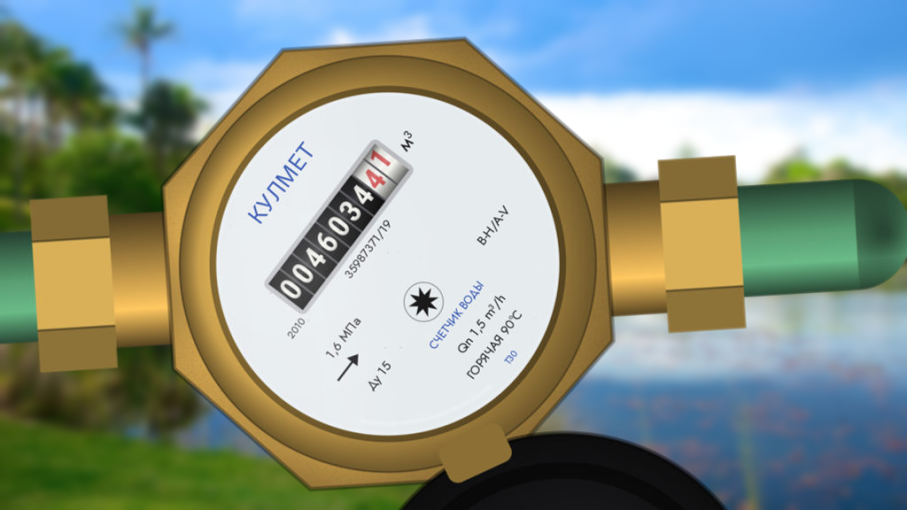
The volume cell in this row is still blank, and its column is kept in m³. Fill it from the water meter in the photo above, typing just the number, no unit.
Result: 46034.41
